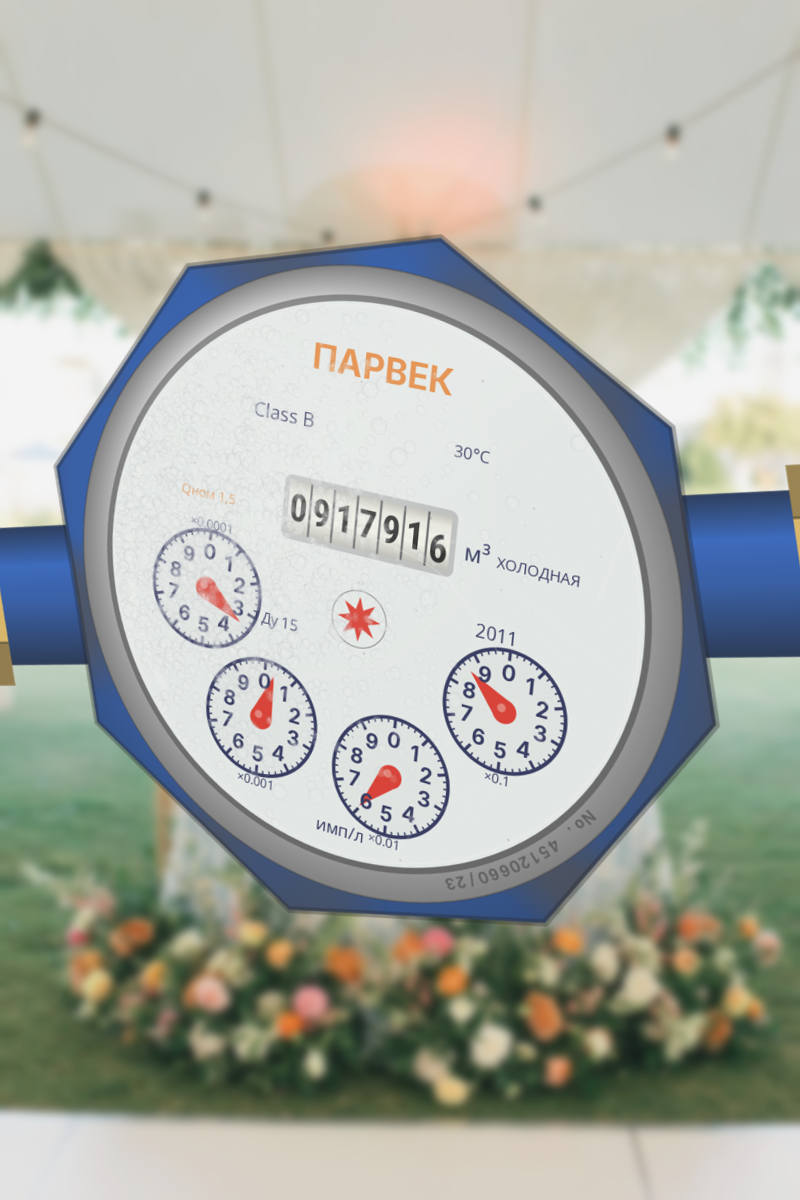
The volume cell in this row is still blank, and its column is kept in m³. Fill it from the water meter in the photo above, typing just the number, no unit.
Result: 917915.8603
